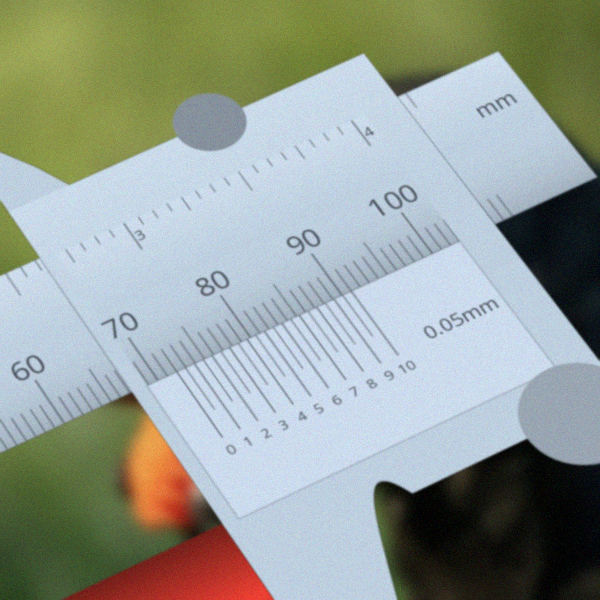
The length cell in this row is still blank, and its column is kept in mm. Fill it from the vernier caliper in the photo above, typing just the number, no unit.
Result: 72.0
